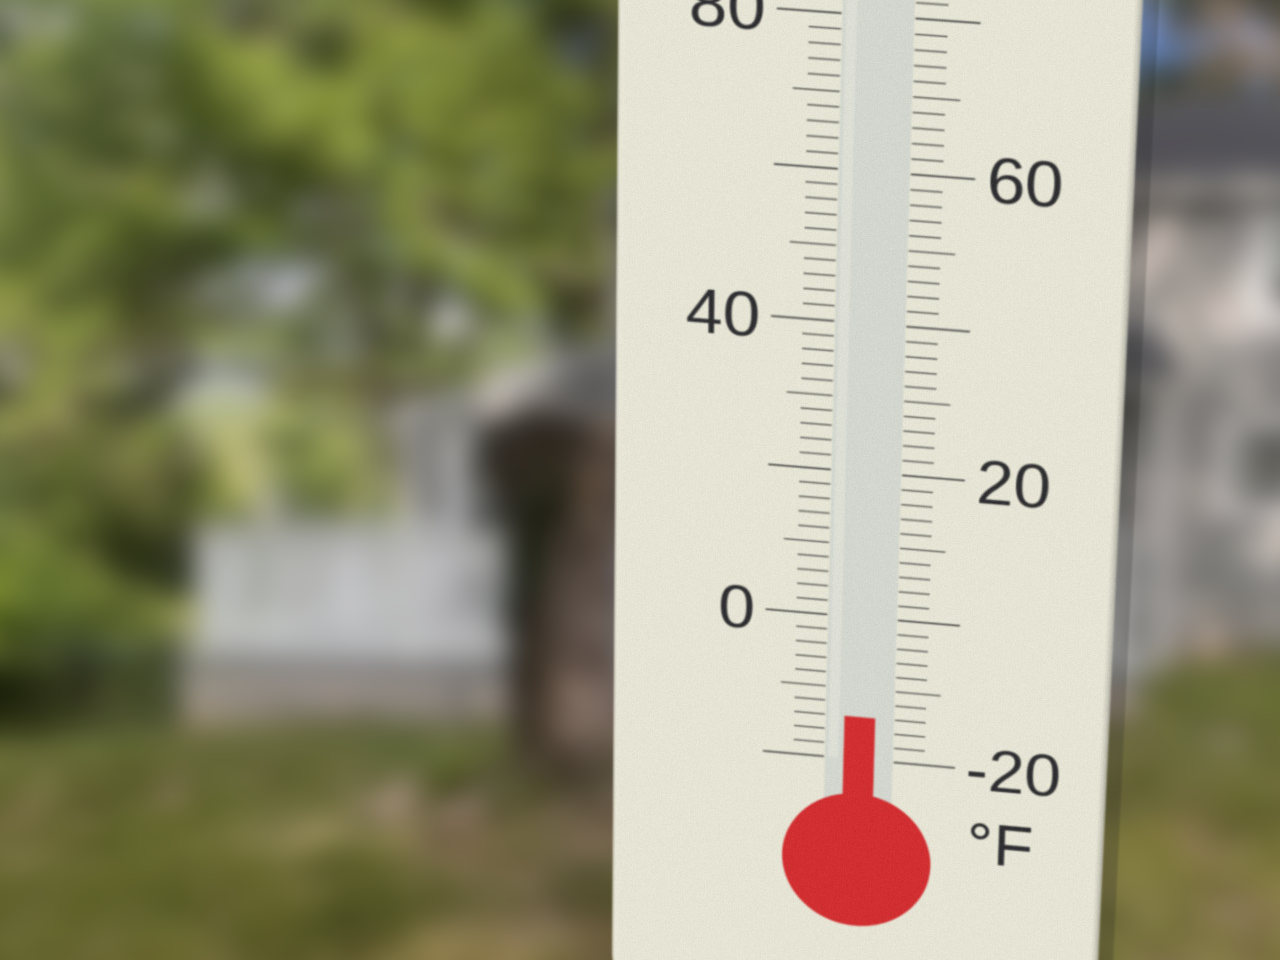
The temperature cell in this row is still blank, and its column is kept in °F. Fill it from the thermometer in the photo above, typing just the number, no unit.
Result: -14
